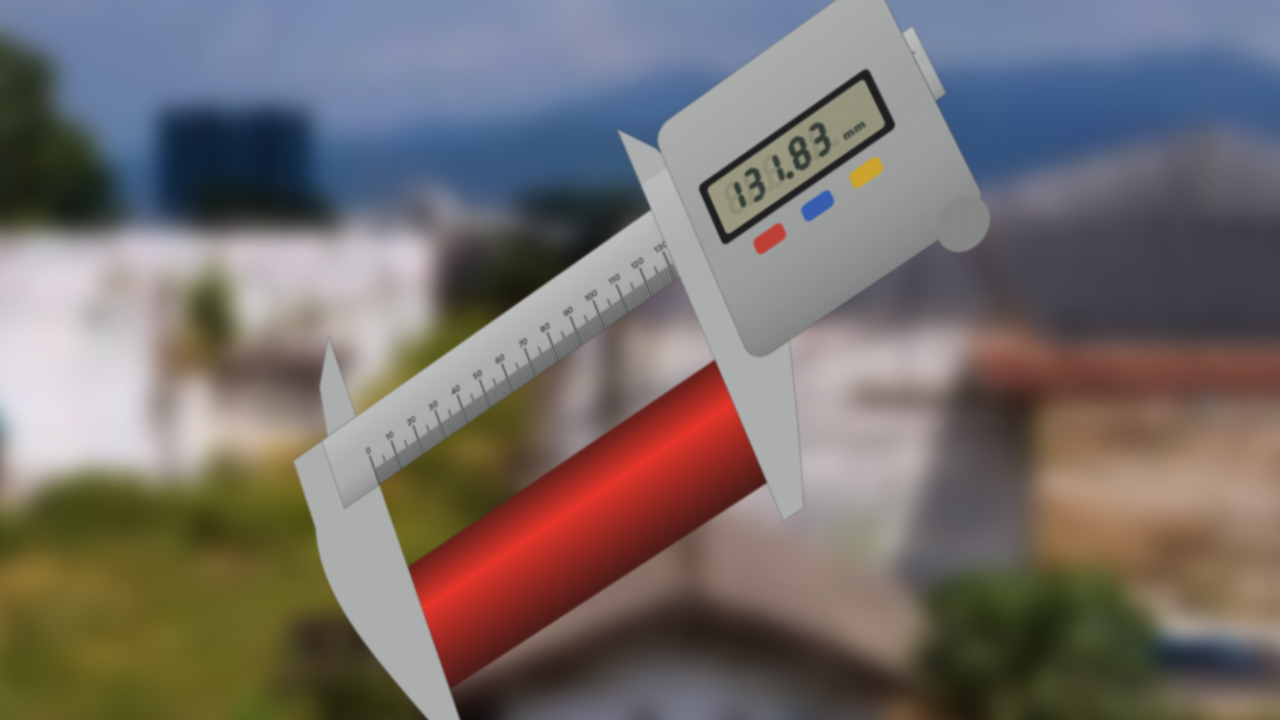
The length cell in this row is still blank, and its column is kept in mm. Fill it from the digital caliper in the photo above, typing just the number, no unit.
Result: 131.83
